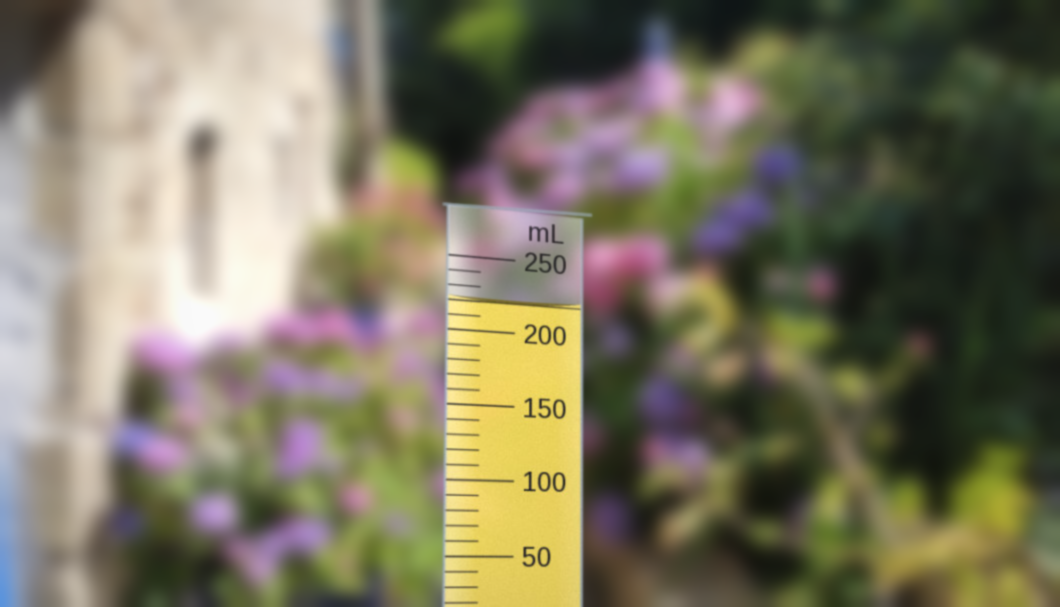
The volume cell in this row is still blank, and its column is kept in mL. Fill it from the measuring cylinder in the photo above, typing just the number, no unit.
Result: 220
